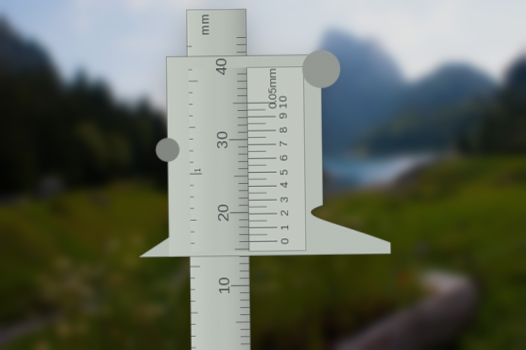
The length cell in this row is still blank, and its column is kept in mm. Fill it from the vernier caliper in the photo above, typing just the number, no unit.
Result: 16.0
